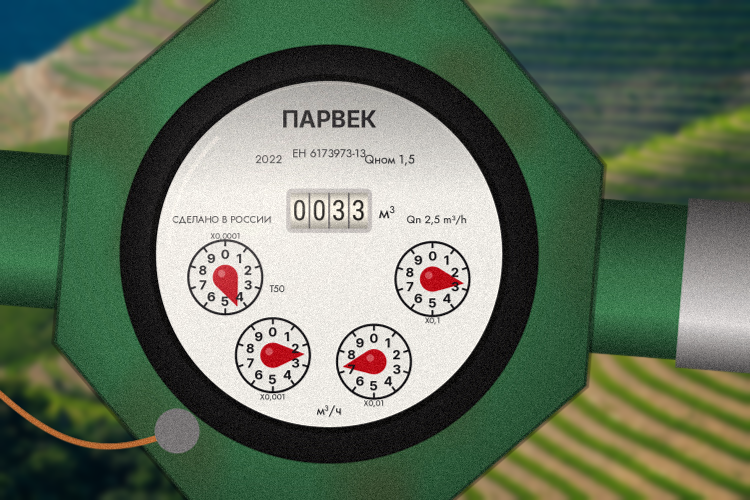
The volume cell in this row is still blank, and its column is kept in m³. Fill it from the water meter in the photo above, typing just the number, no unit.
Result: 33.2724
